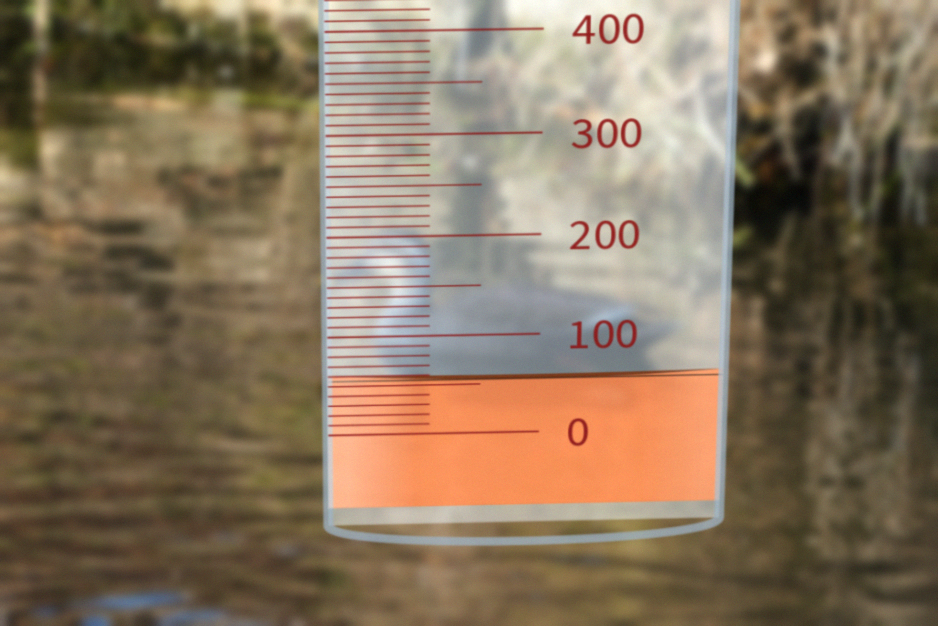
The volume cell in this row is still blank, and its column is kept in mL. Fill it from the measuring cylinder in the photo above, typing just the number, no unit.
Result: 55
